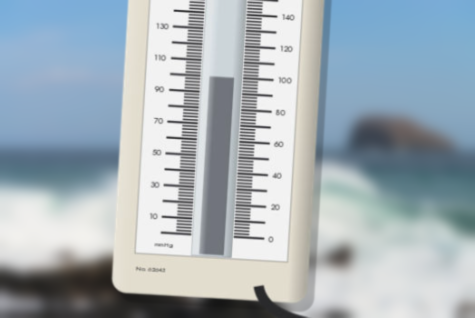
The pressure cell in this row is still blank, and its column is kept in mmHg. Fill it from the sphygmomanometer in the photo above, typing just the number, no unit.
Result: 100
